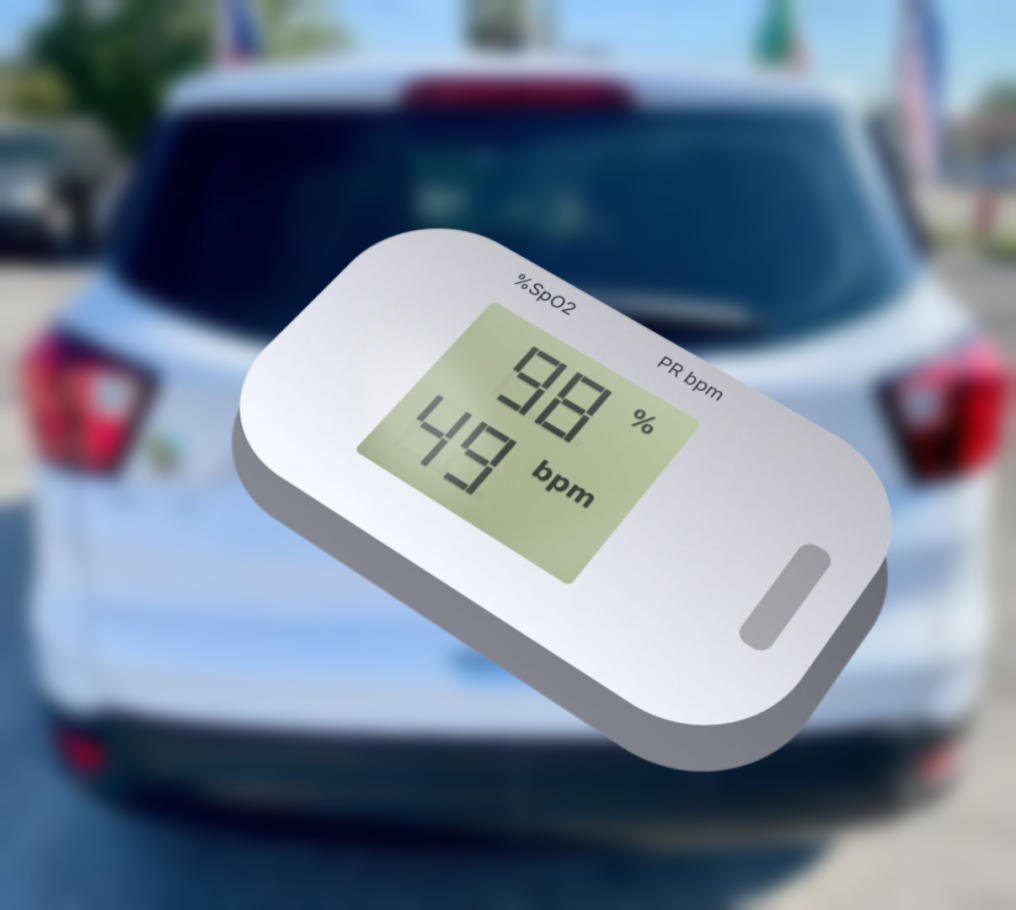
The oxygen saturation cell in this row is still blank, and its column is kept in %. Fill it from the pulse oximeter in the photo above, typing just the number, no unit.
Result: 98
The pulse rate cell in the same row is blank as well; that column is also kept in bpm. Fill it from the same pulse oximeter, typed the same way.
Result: 49
